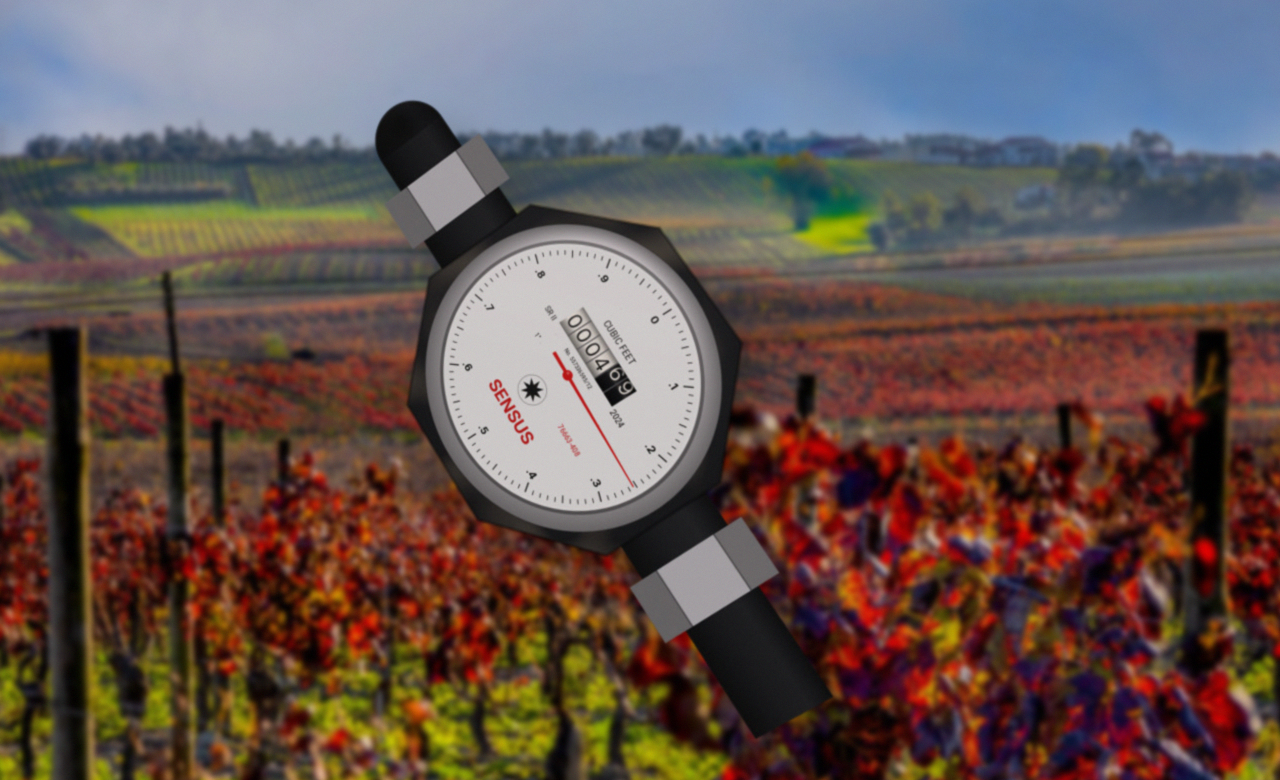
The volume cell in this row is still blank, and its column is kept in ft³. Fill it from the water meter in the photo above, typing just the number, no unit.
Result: 469.25
